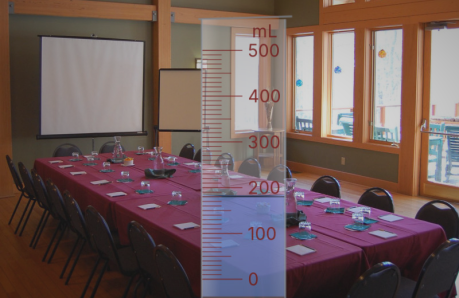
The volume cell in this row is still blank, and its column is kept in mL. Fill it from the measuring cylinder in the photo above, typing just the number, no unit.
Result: 180
